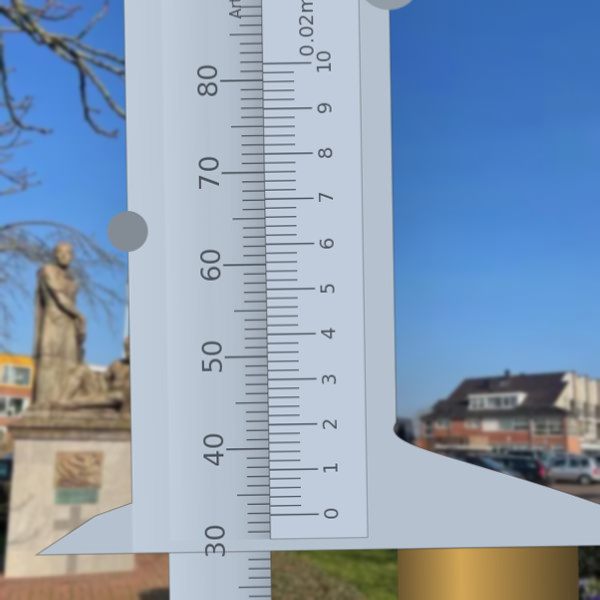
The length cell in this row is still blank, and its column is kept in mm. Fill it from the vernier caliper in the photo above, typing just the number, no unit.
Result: 32.8
